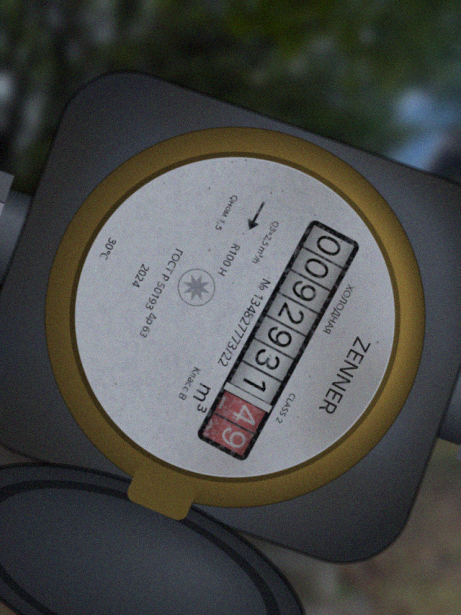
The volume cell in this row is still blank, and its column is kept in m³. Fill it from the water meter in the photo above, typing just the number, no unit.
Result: 92931.49
